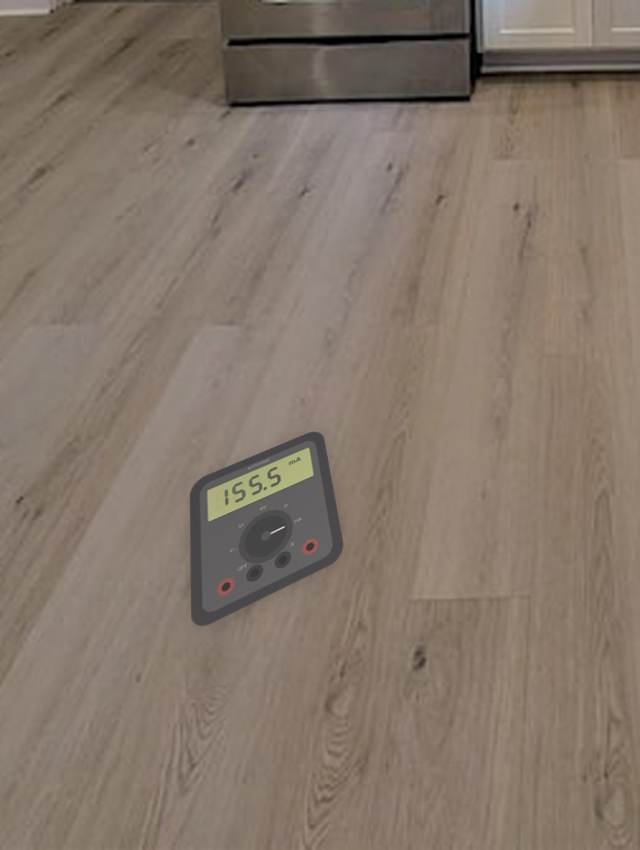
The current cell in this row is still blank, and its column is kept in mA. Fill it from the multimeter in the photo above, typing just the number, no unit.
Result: 155.5
